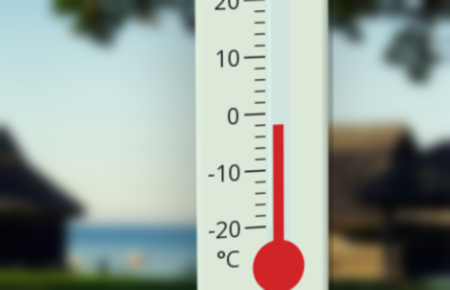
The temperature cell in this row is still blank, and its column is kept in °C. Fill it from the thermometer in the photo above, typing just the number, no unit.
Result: -2
